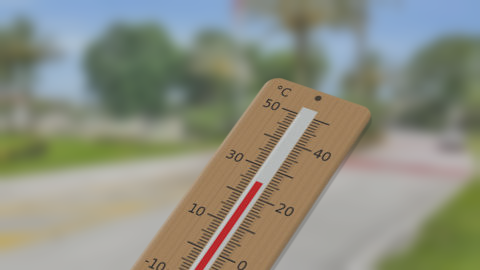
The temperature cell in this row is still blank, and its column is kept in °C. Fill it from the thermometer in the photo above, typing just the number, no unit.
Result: 25
